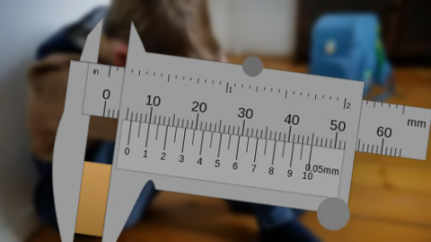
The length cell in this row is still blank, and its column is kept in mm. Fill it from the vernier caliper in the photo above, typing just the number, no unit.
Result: 6.0
